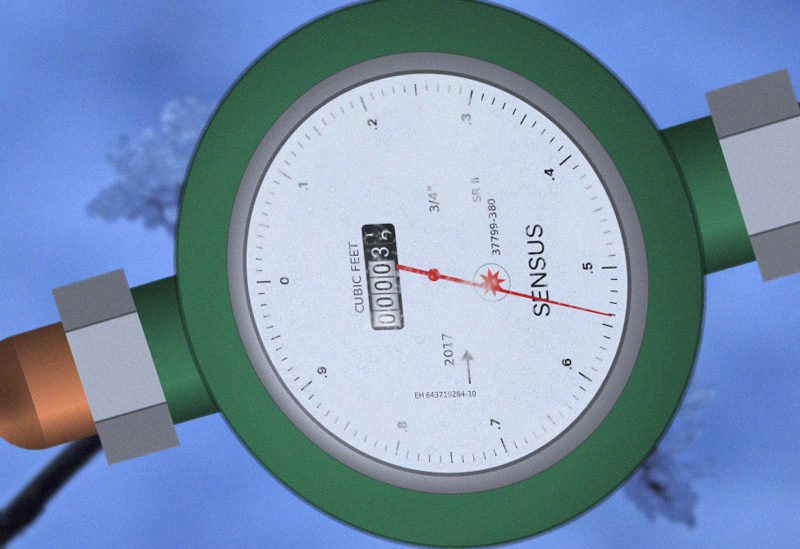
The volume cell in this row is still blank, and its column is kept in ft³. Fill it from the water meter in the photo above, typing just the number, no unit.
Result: 31.54
